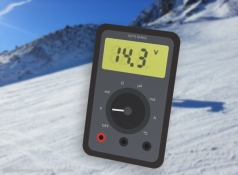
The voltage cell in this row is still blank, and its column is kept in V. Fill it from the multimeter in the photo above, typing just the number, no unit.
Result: 14.3
